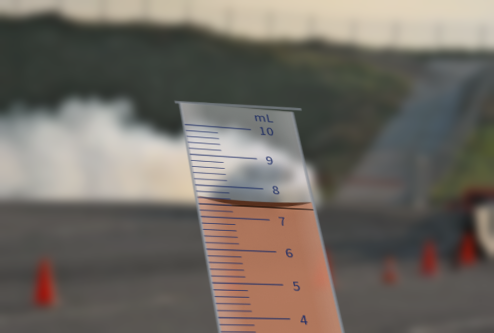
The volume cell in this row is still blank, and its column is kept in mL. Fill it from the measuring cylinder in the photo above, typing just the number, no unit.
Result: 7.4
